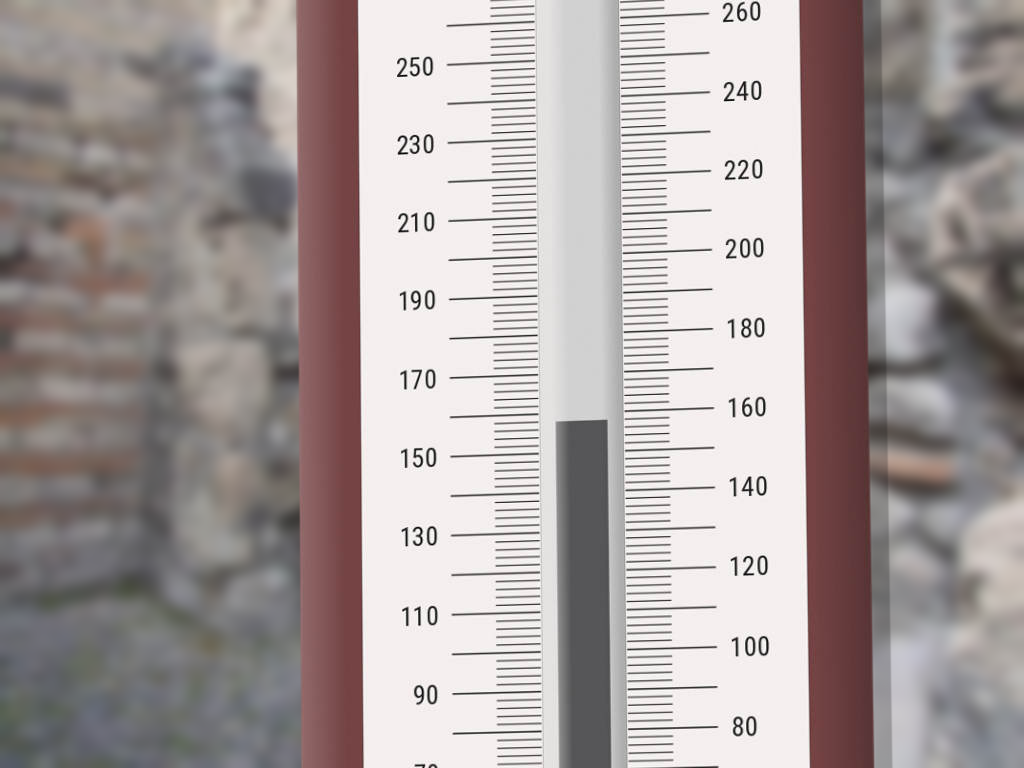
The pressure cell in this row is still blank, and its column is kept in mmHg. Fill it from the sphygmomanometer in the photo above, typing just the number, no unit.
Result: 158
